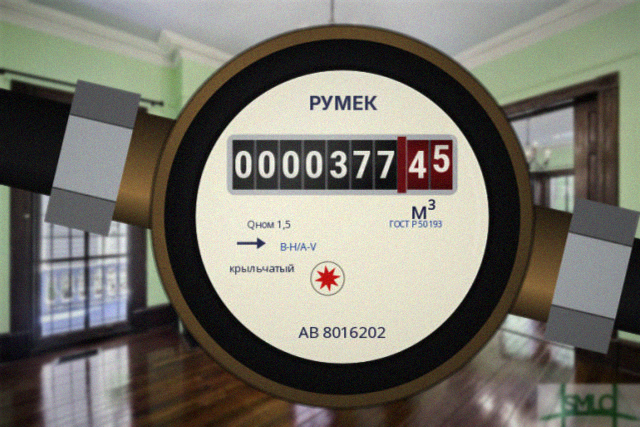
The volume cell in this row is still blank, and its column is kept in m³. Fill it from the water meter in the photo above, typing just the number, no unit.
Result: 377.45
